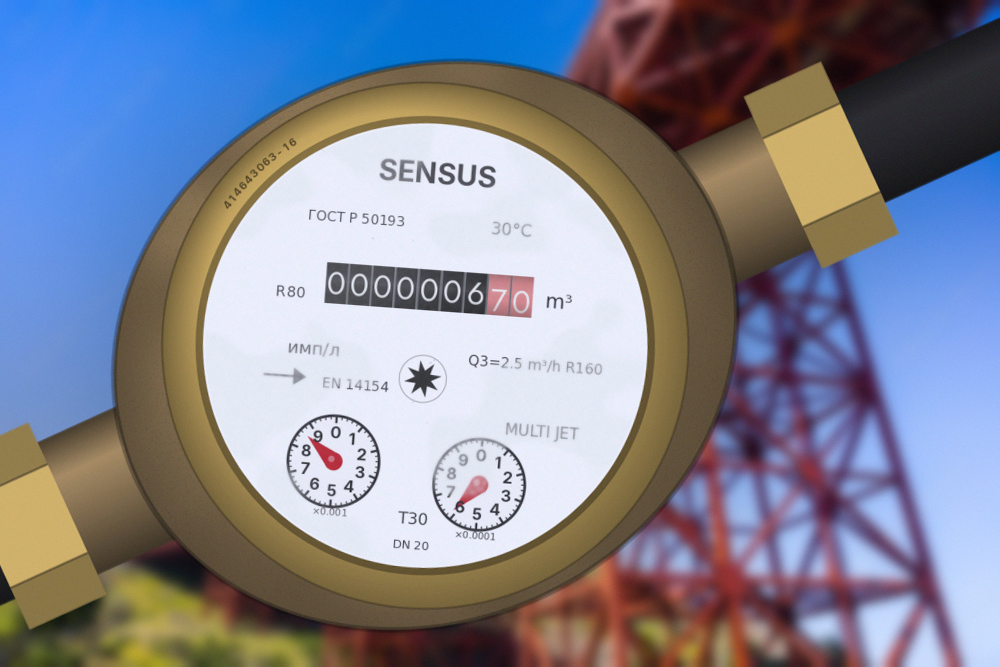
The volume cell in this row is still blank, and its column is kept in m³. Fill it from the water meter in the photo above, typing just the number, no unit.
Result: 6.6986
